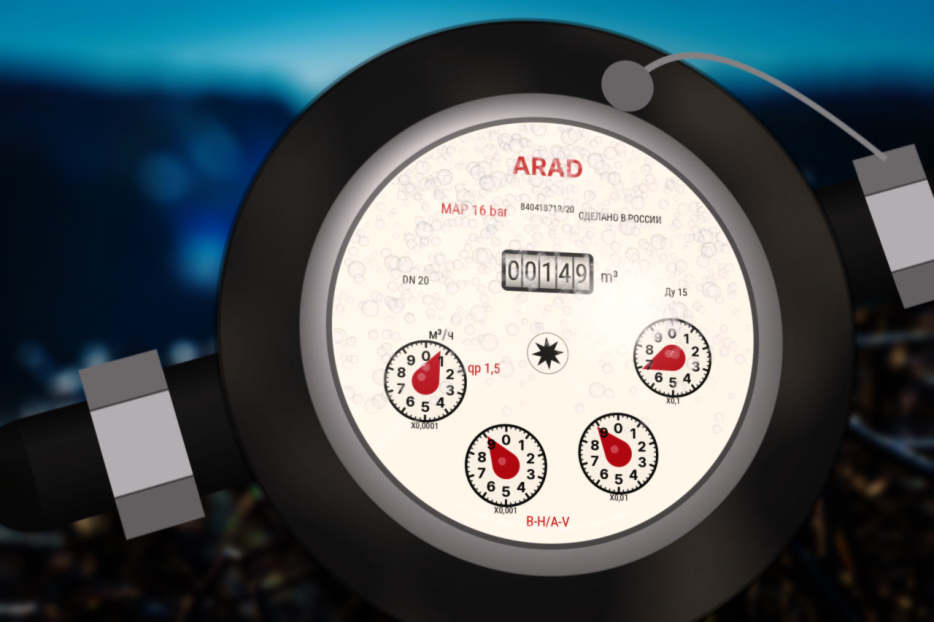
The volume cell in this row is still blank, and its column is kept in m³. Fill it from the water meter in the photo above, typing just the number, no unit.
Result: 149.6890
